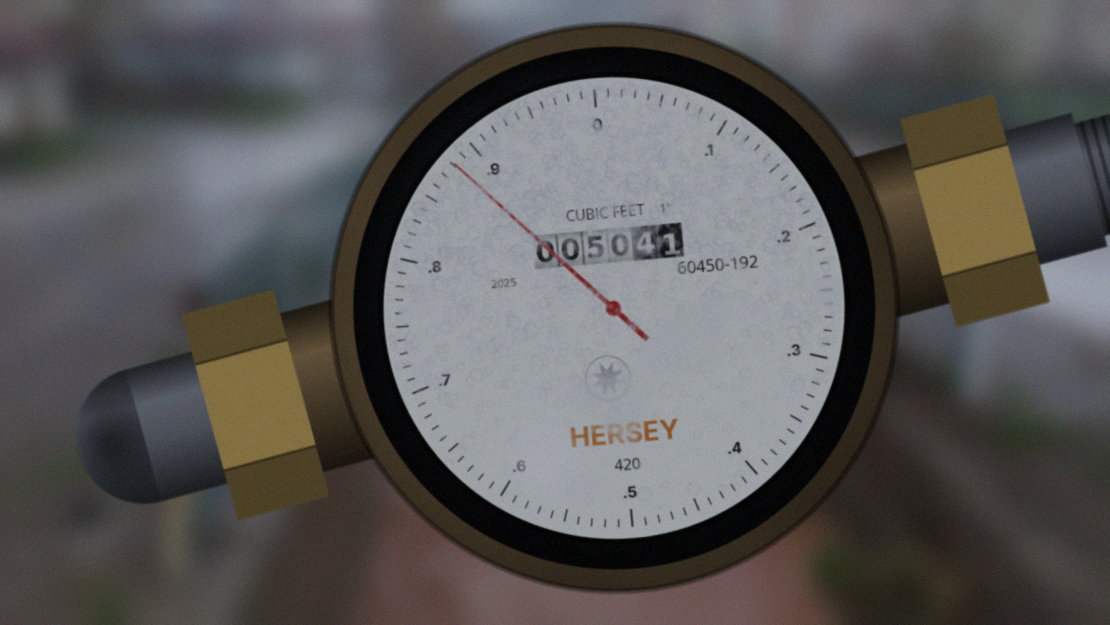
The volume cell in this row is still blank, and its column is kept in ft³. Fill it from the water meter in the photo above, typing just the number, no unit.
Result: 5040.88
